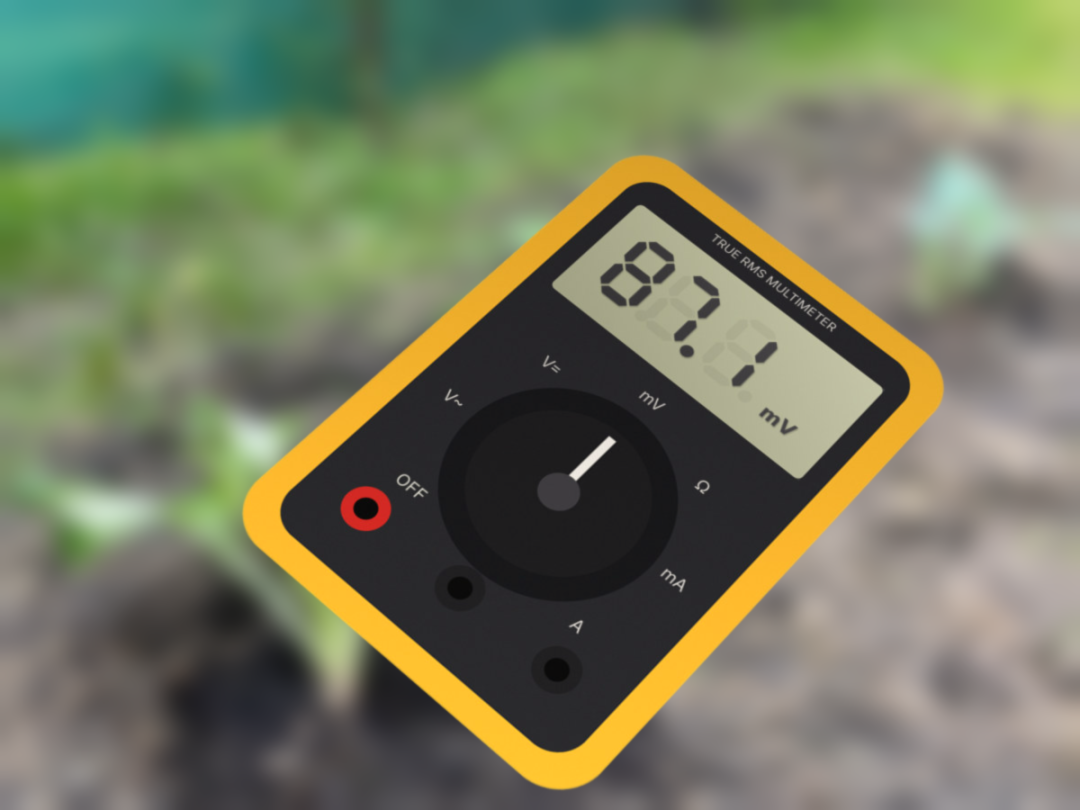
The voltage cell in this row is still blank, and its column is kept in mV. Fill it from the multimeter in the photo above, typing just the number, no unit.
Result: 87.1
